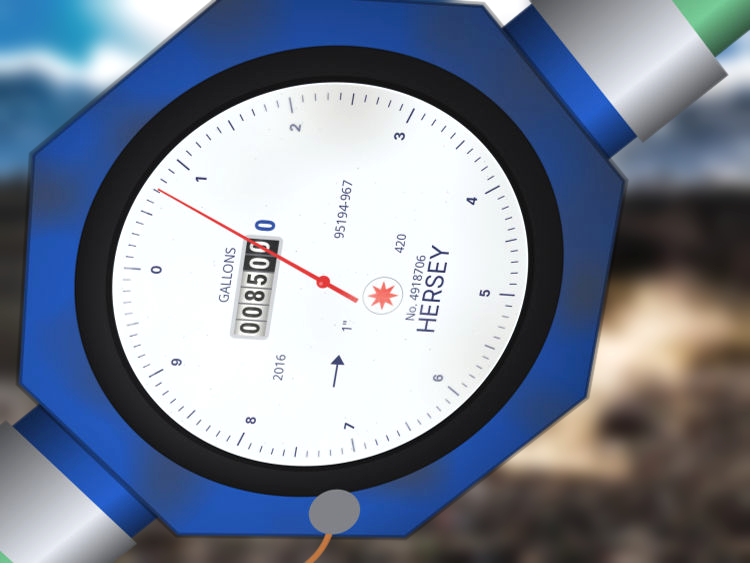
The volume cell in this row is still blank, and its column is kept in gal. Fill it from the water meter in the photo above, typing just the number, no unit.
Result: 85000.7
